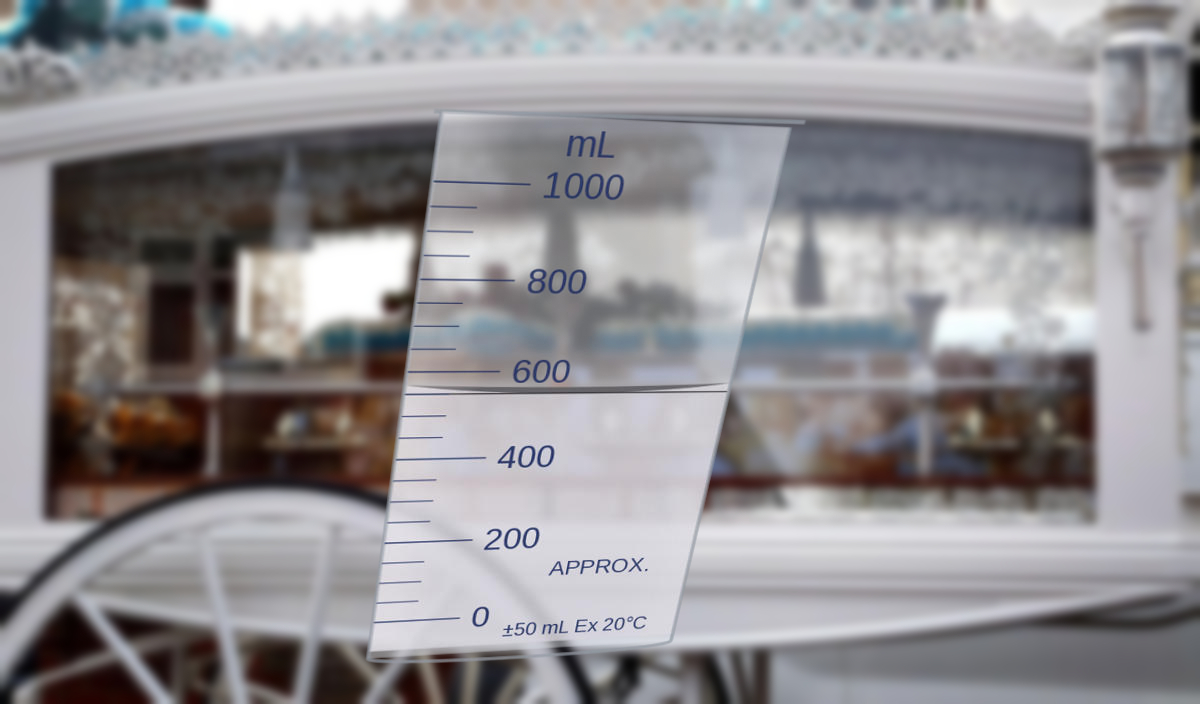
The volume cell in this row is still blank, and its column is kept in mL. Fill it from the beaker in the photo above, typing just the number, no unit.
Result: 550
